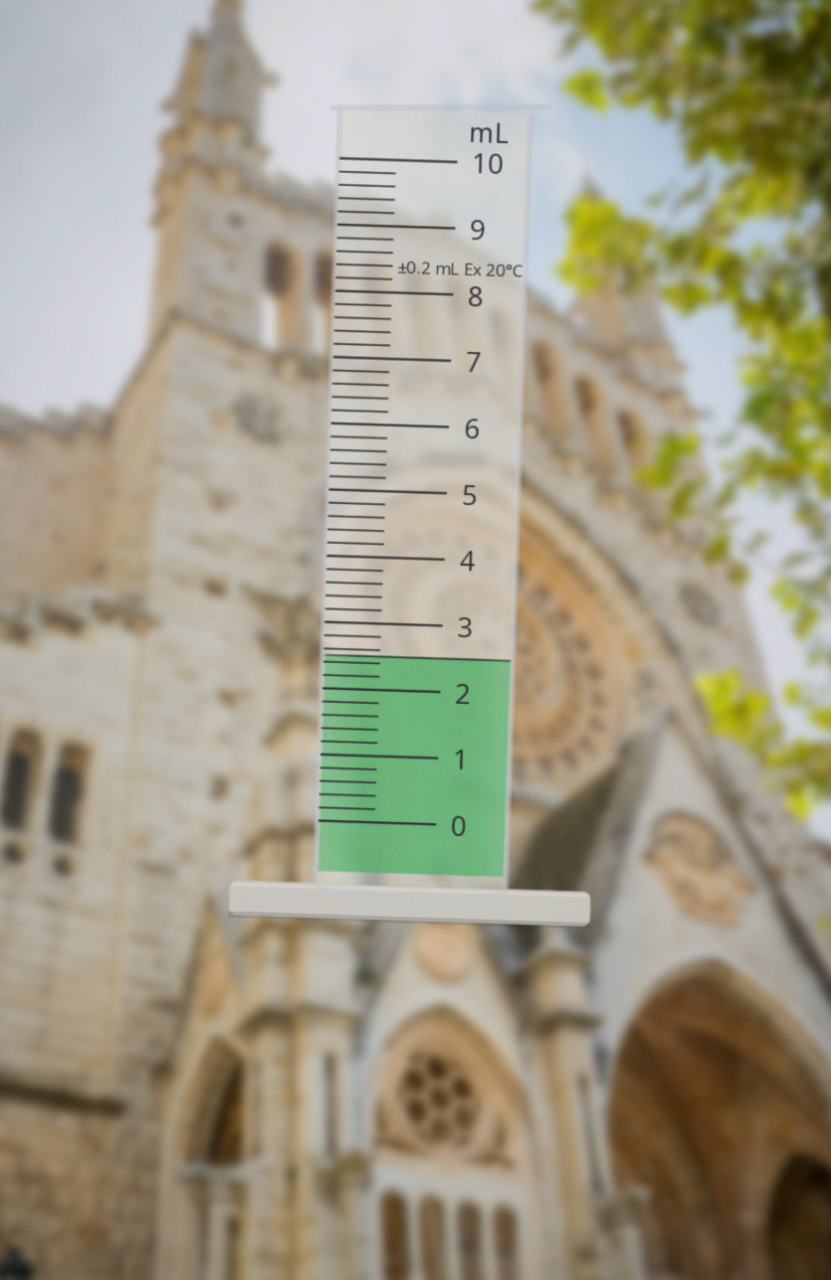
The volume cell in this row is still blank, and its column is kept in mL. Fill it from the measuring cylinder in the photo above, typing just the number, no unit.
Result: 2.5
